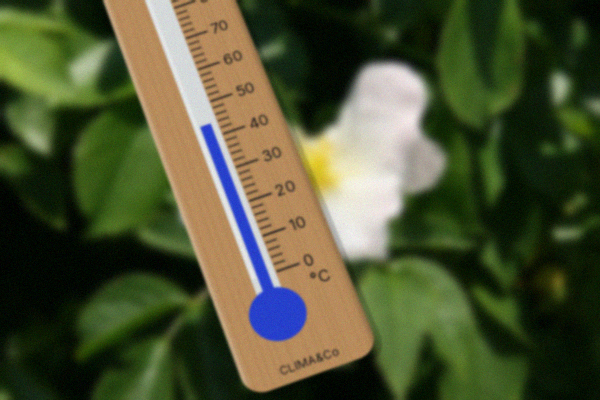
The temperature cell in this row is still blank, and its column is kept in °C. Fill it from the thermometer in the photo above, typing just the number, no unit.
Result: 44
